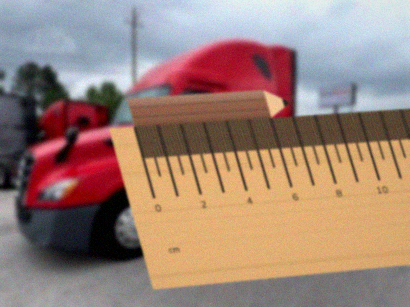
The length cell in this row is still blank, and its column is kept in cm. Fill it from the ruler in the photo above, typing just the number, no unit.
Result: 7
